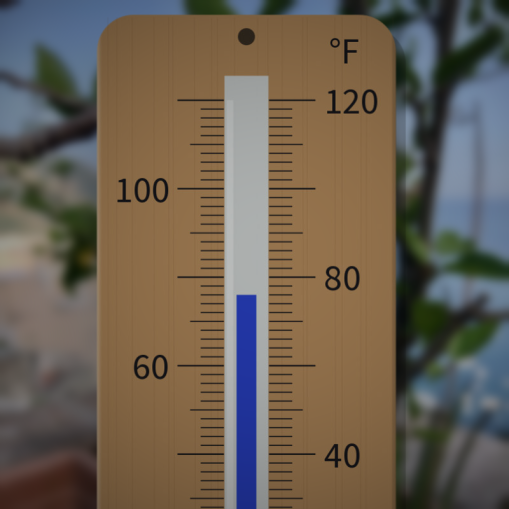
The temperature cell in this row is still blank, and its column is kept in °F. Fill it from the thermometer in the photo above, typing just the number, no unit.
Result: 76
